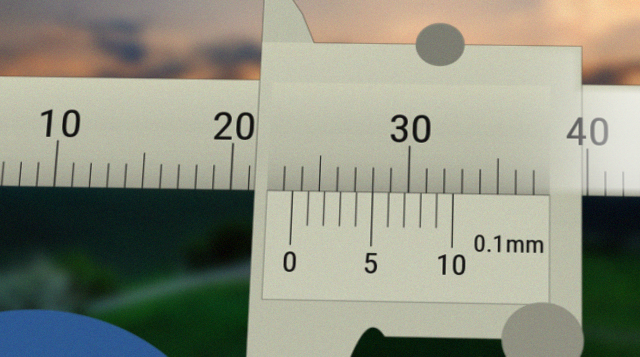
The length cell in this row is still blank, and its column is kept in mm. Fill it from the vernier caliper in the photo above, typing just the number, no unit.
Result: 23.5
